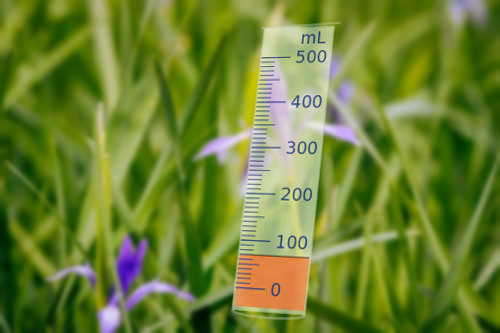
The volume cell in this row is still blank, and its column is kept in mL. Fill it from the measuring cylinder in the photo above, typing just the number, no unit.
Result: 70
